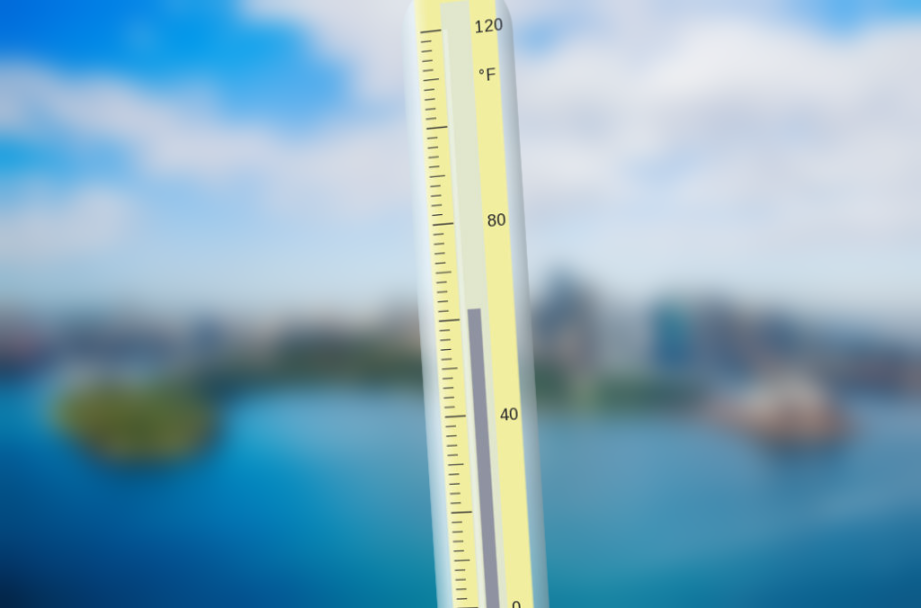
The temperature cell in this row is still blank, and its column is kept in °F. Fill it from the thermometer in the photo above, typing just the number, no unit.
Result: 62
